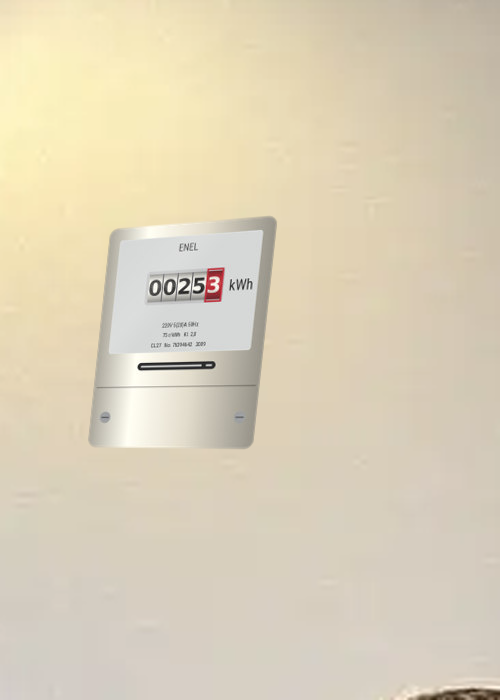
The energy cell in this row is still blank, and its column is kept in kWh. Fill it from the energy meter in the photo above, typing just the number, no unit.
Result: 25.3
